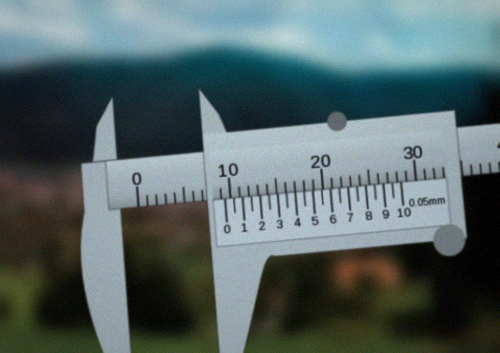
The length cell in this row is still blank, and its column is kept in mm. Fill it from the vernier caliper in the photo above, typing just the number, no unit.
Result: 9.4
